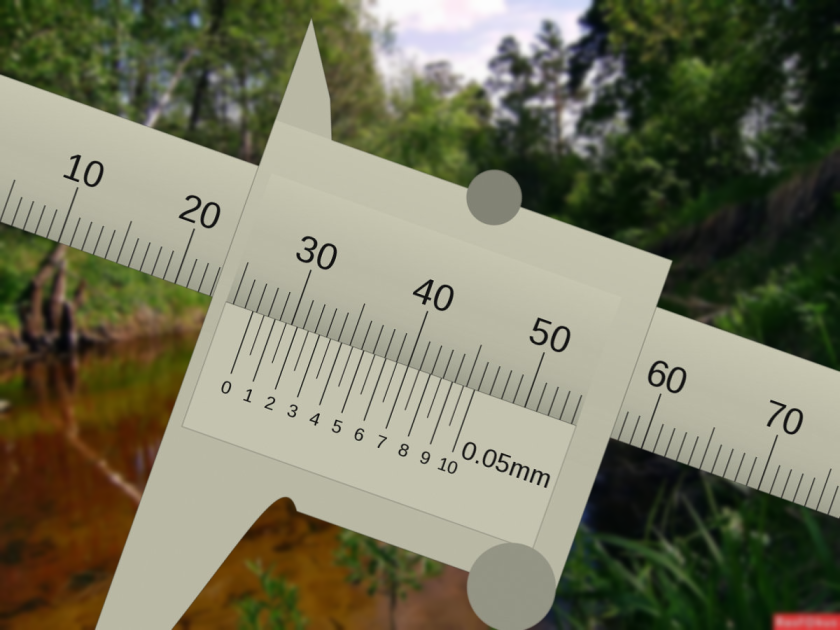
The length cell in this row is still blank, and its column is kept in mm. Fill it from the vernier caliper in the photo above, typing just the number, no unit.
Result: 26.7
